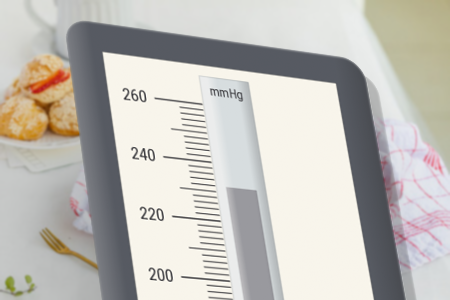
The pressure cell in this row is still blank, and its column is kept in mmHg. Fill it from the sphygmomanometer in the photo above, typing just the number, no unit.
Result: 232
